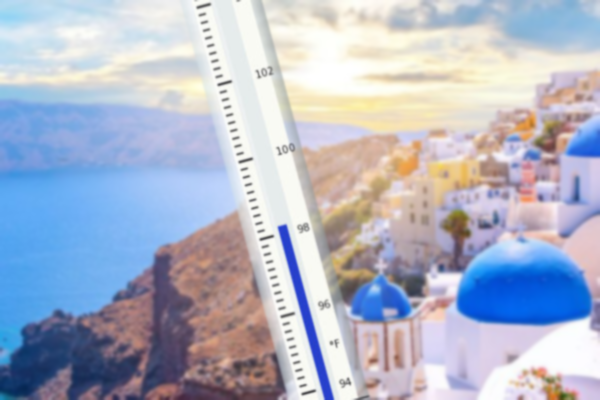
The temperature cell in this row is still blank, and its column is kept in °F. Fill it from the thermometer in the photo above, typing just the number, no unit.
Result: 98.2
